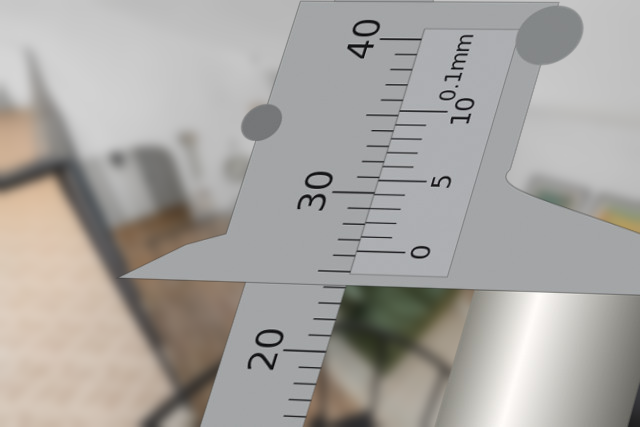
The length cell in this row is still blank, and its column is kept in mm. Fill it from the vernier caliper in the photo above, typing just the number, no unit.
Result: 26.3
